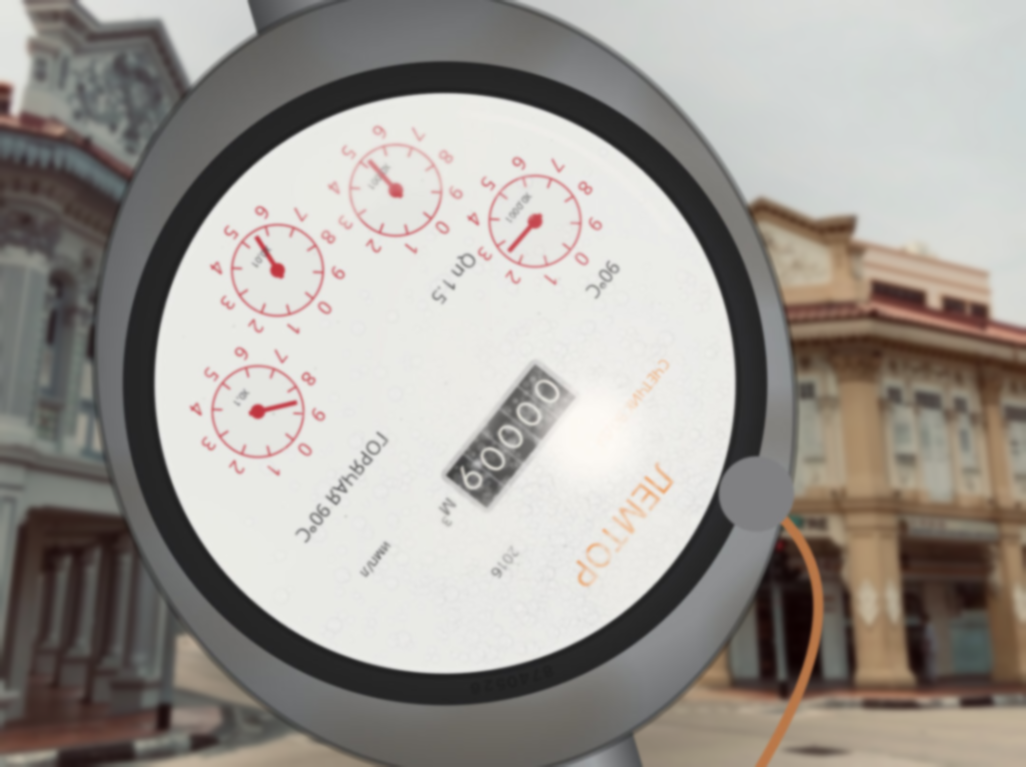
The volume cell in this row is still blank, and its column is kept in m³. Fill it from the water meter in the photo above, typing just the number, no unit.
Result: 8.8552
